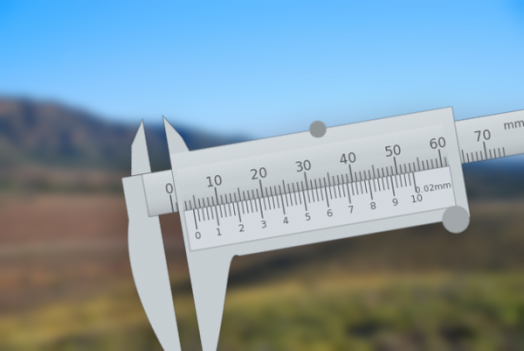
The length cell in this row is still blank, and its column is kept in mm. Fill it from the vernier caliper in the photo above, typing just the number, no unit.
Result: 4.5
